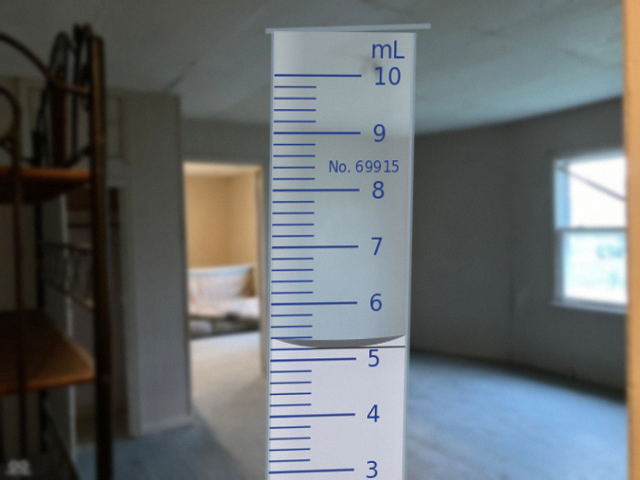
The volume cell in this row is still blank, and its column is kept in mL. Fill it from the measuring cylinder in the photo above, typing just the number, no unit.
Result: 5.2
